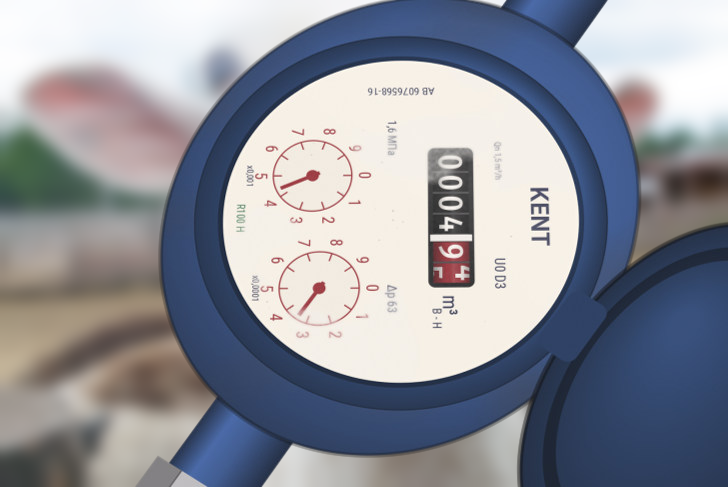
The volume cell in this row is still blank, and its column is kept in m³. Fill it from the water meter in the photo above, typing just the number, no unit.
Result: 4.9443
